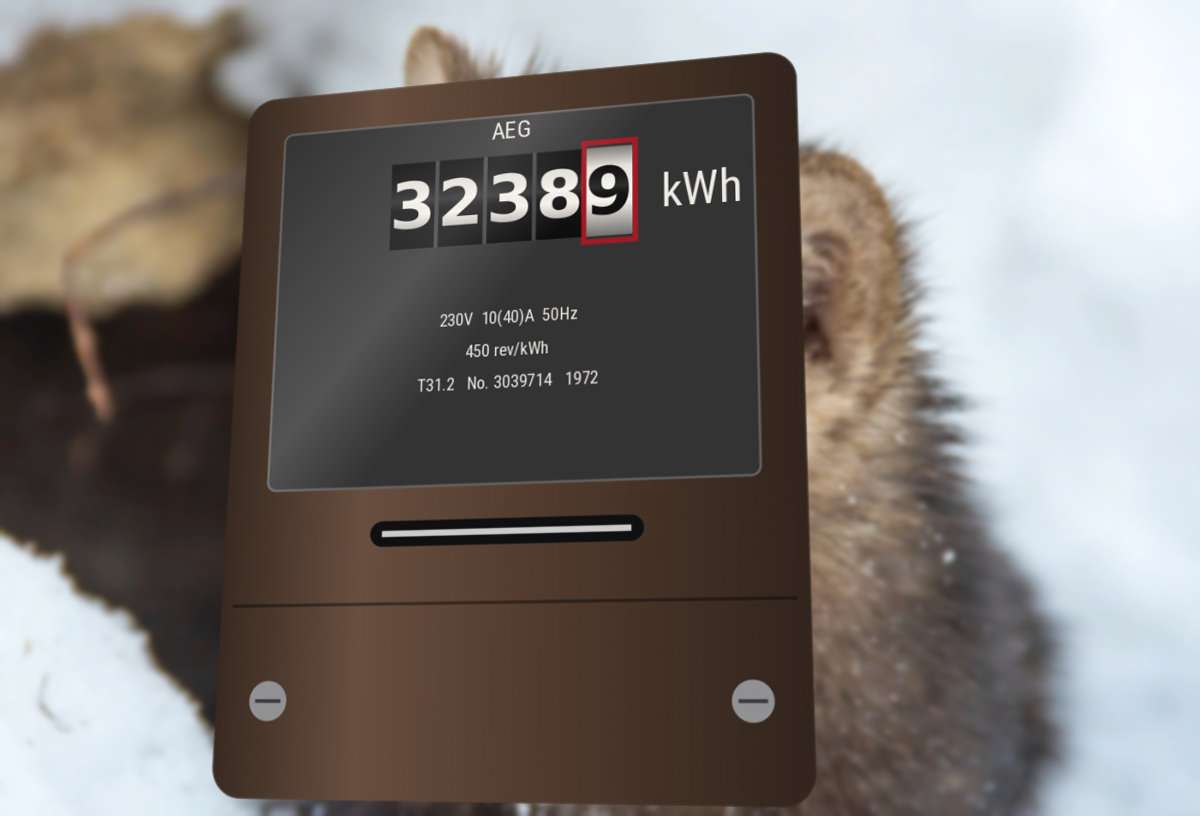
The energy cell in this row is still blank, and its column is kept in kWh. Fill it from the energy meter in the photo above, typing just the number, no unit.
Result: 3238.9
